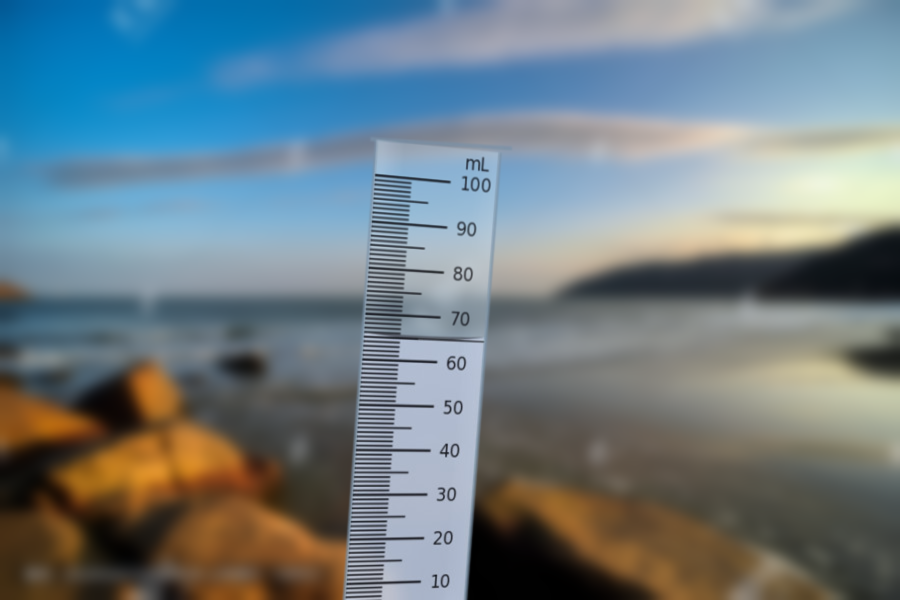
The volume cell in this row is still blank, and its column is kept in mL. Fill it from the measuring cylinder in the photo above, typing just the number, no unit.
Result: 65
